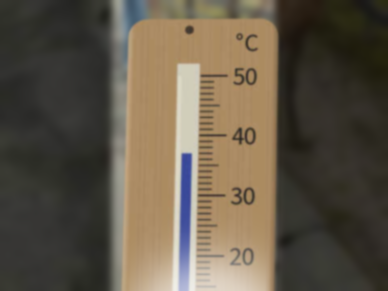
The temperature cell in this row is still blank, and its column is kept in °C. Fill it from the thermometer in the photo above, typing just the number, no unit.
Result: 37
